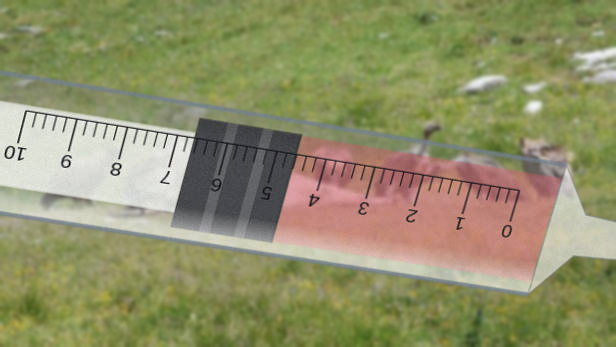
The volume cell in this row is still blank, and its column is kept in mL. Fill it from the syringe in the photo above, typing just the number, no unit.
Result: 4.6
